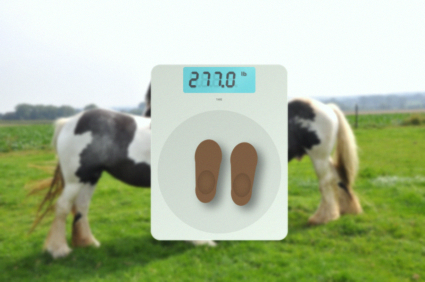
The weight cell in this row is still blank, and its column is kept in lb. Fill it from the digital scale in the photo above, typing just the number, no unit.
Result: 277.0
